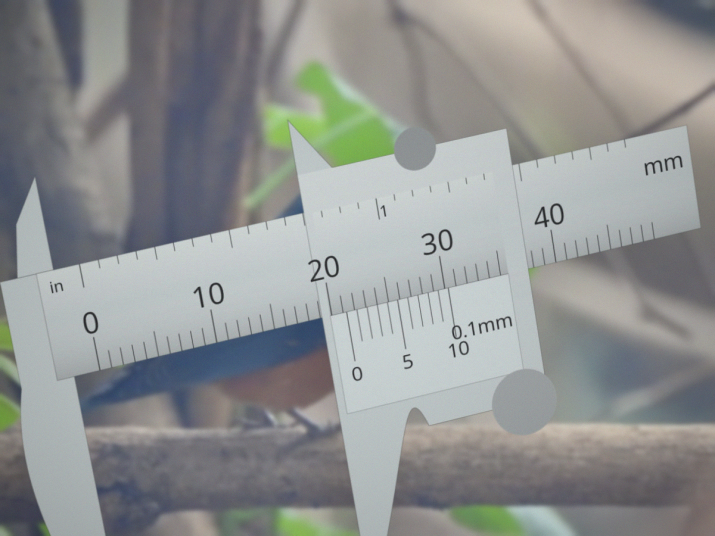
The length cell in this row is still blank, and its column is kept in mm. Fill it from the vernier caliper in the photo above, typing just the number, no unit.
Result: 21.3
